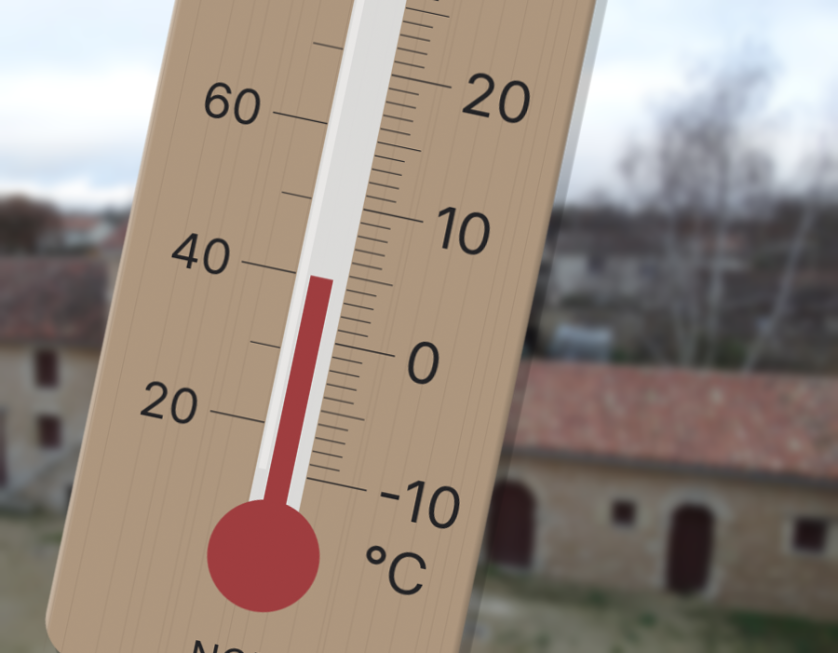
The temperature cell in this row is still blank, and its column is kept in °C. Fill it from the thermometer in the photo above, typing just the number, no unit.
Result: 4.5
